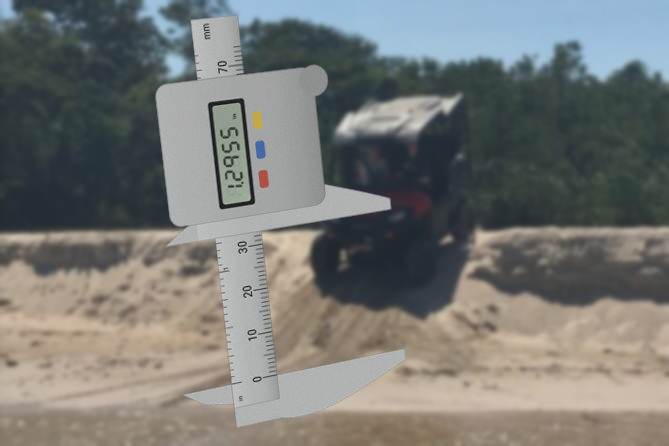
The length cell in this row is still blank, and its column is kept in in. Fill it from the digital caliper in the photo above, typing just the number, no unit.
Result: 1.2955
